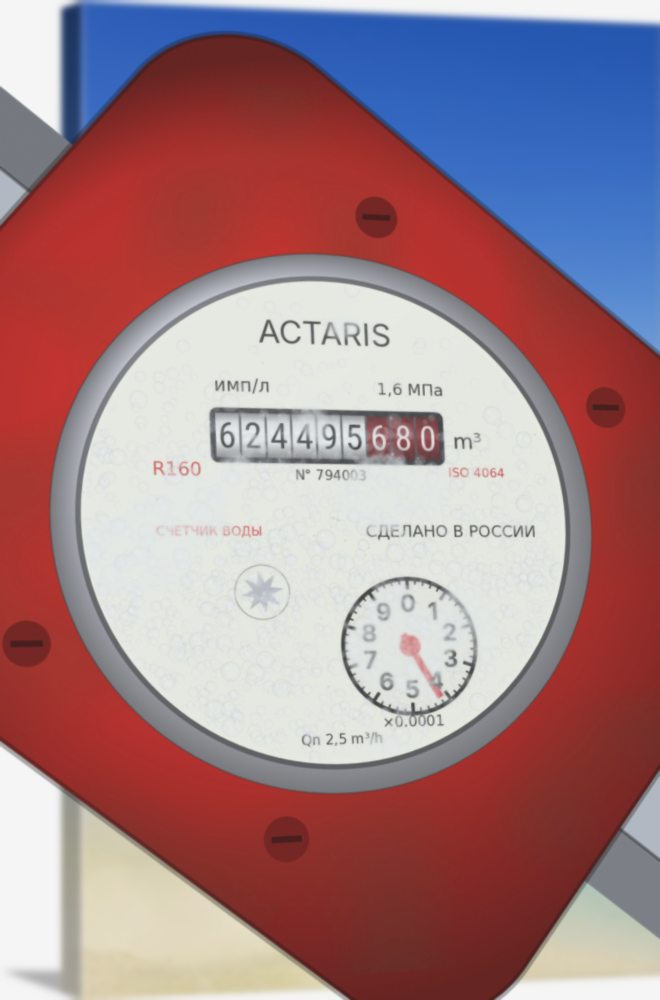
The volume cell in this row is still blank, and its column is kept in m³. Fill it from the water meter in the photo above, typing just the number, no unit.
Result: 624495.6804
